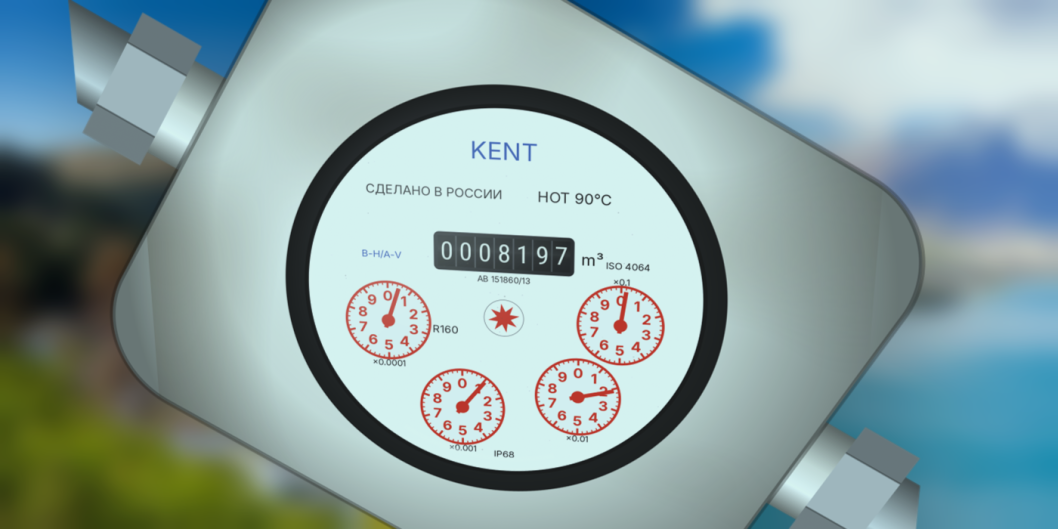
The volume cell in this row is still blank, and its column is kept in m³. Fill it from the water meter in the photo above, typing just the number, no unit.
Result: 8197.0210
